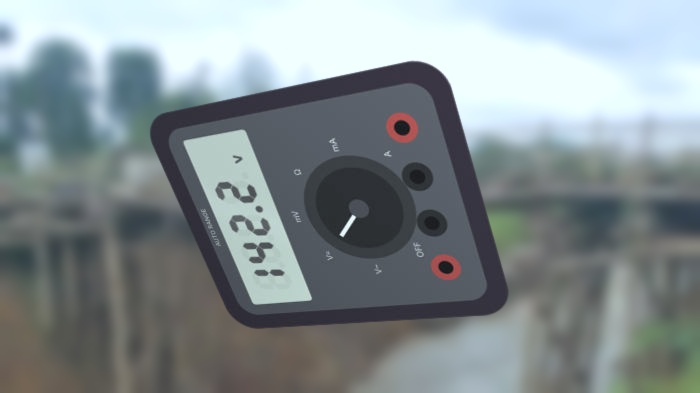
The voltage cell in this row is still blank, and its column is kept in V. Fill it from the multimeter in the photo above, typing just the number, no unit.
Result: 142.2
